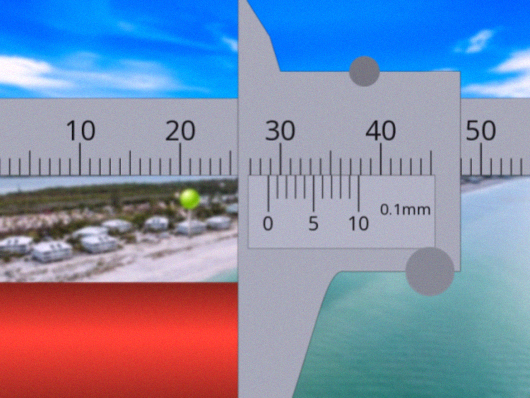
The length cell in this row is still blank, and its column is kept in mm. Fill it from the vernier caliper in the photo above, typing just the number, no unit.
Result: 28.8
